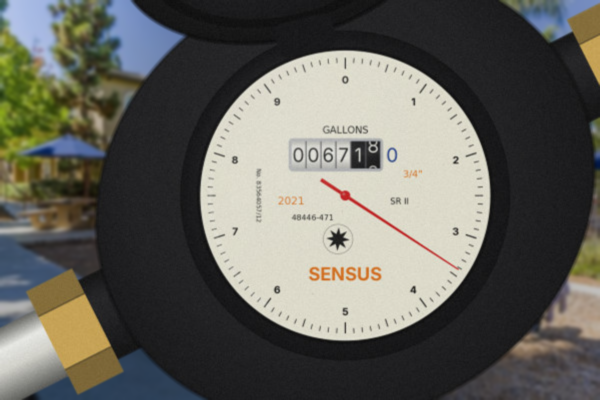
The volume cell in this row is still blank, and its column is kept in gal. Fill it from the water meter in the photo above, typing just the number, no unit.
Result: 67183.4
